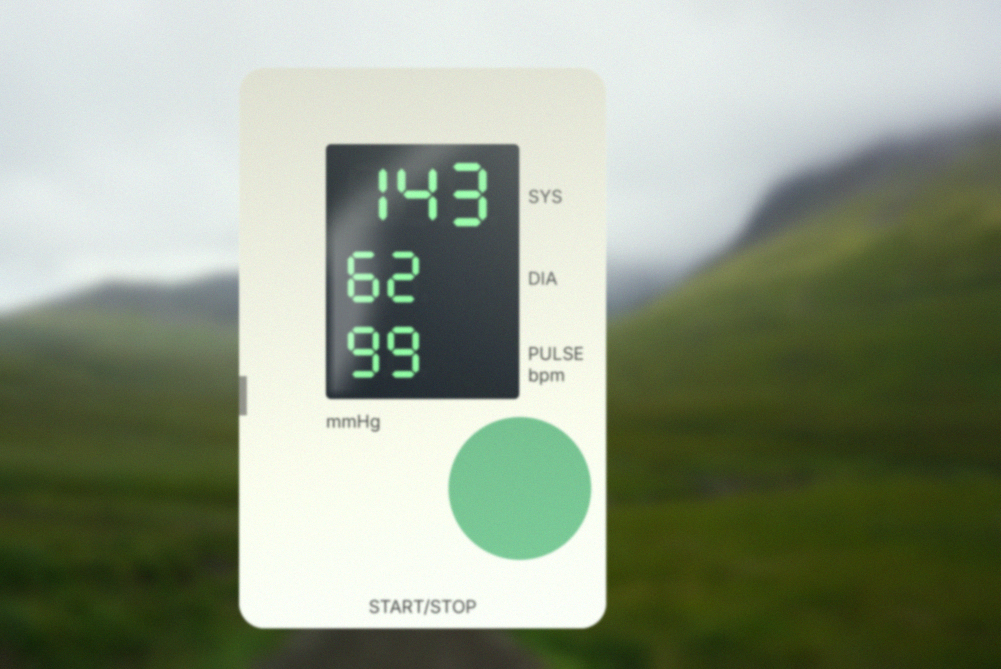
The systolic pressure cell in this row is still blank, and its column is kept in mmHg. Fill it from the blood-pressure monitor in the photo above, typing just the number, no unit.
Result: 143
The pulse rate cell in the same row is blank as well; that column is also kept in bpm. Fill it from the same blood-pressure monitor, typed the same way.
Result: 99
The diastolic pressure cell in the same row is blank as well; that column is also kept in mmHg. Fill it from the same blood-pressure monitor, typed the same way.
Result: 62
